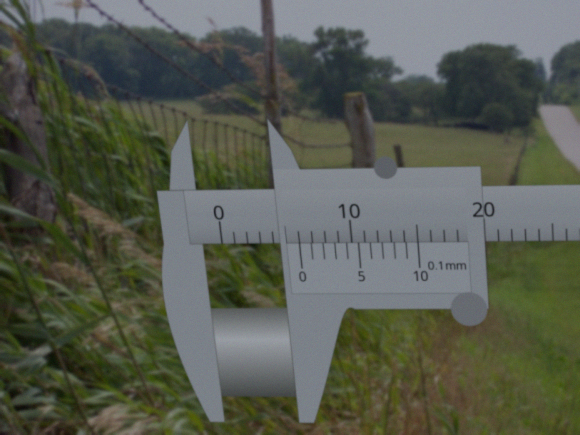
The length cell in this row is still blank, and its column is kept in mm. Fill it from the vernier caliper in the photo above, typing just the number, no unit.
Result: 6.0
